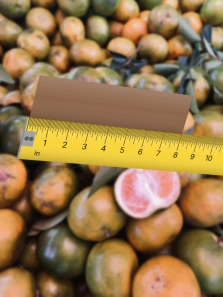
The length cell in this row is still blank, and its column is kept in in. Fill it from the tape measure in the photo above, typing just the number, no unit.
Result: 8
